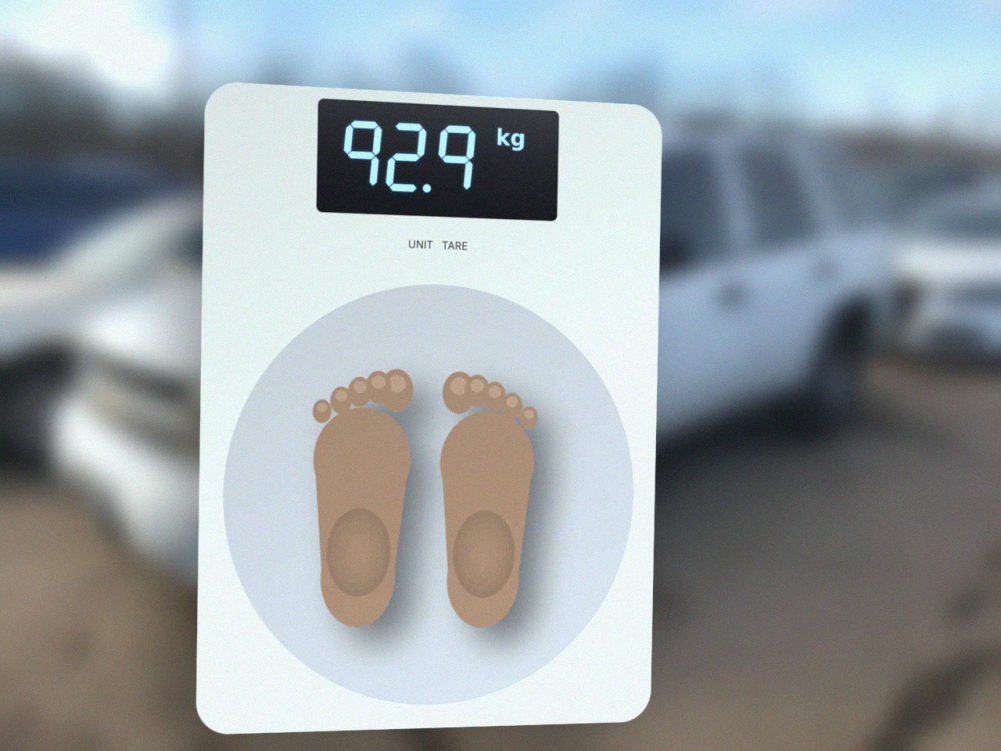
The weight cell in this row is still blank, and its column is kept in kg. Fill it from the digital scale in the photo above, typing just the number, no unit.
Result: 92.9
